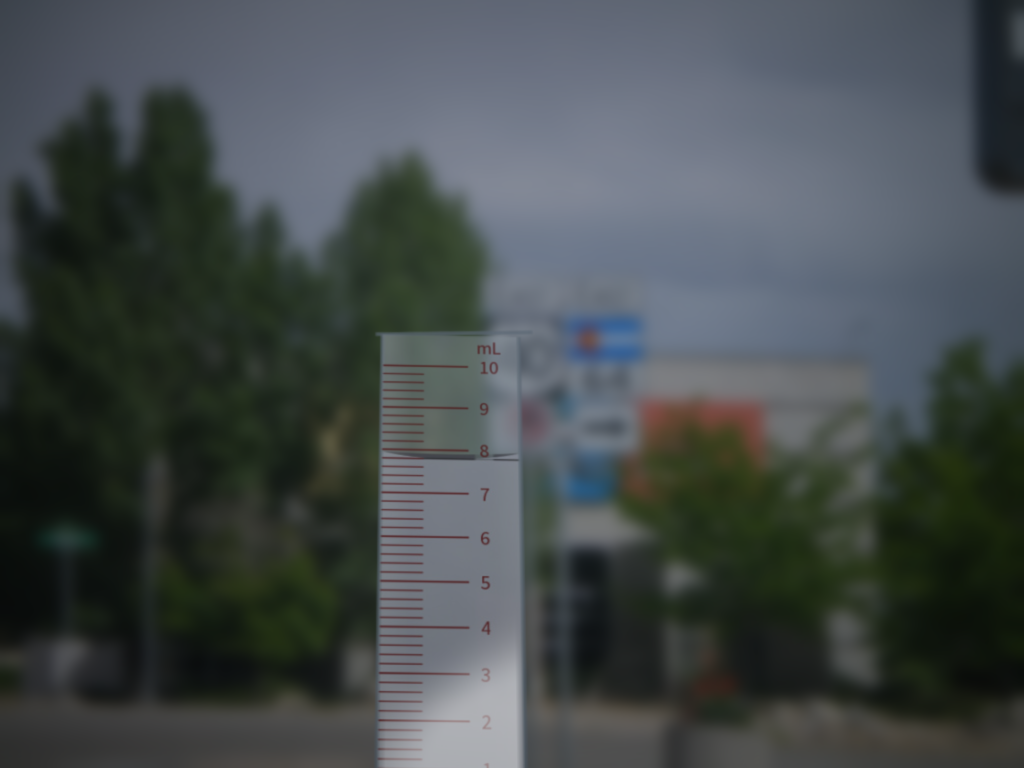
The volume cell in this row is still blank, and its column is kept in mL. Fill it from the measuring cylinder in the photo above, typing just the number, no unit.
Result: 7.8
